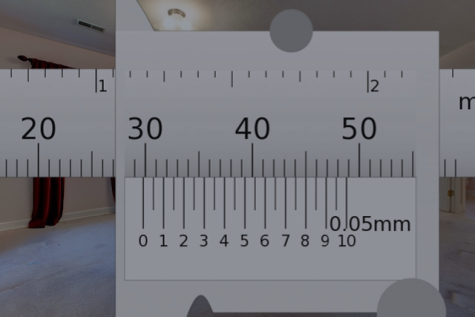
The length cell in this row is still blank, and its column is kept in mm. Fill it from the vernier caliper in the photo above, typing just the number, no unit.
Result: 29.8
